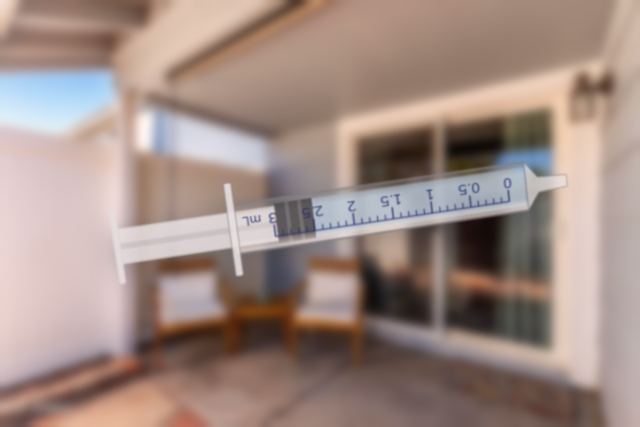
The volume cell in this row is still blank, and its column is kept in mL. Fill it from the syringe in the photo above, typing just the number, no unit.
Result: 2.5
